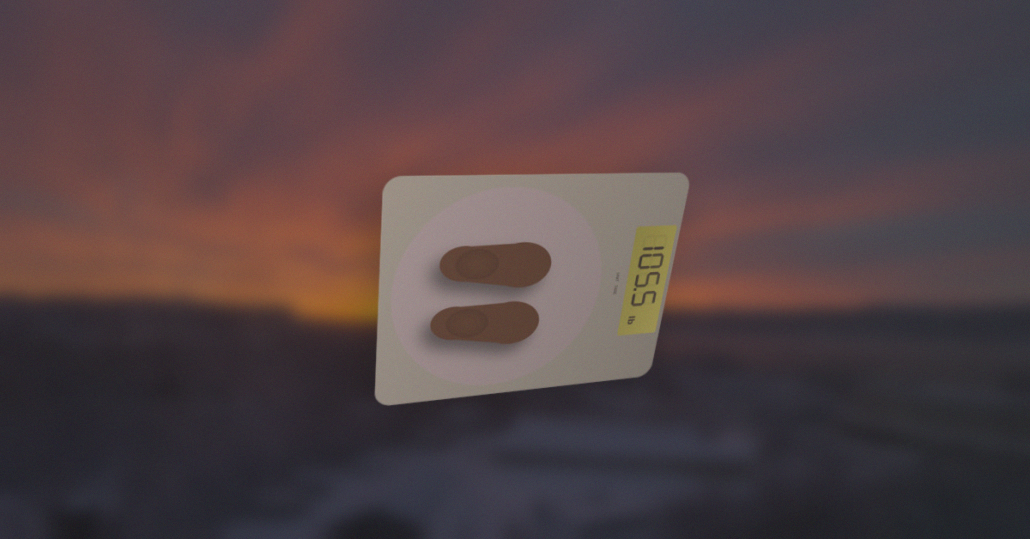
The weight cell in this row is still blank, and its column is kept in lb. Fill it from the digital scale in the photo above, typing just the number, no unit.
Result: 105.5
